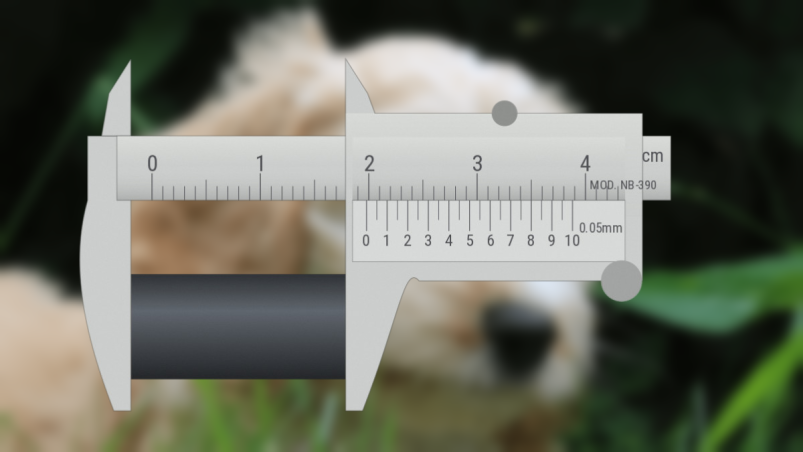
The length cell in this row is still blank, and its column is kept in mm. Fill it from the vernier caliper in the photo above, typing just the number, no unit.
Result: 19.8
